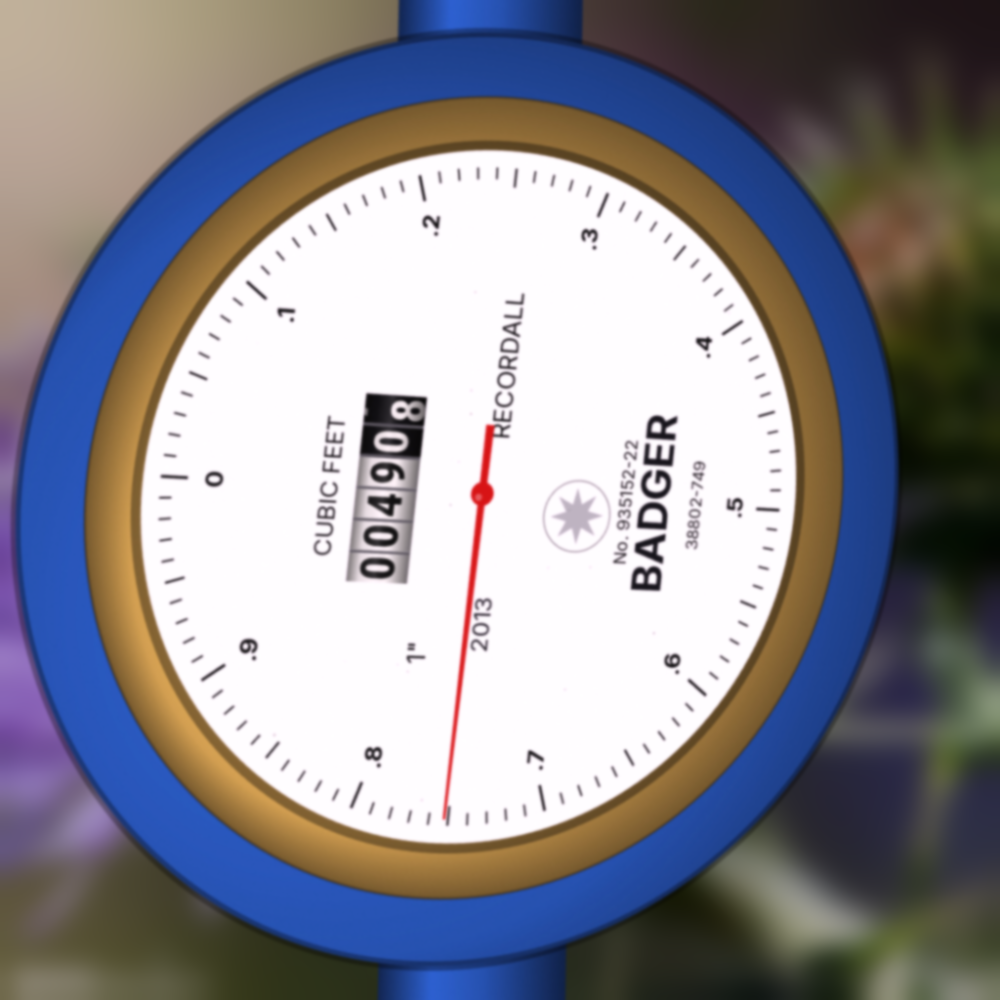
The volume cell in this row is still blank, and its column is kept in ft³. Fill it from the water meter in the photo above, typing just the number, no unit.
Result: 4907.75
